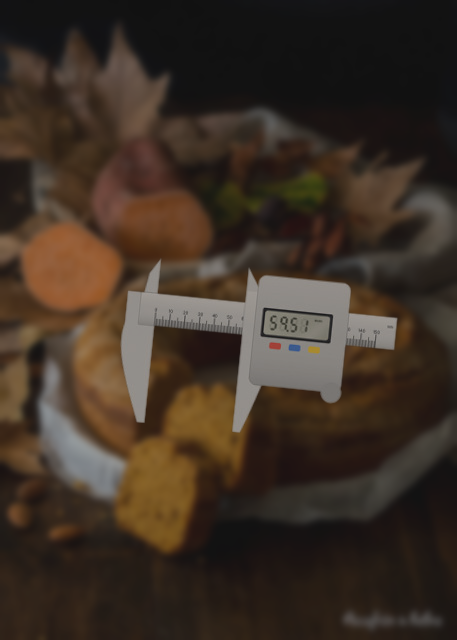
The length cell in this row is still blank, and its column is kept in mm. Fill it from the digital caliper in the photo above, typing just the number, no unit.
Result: 59.51
